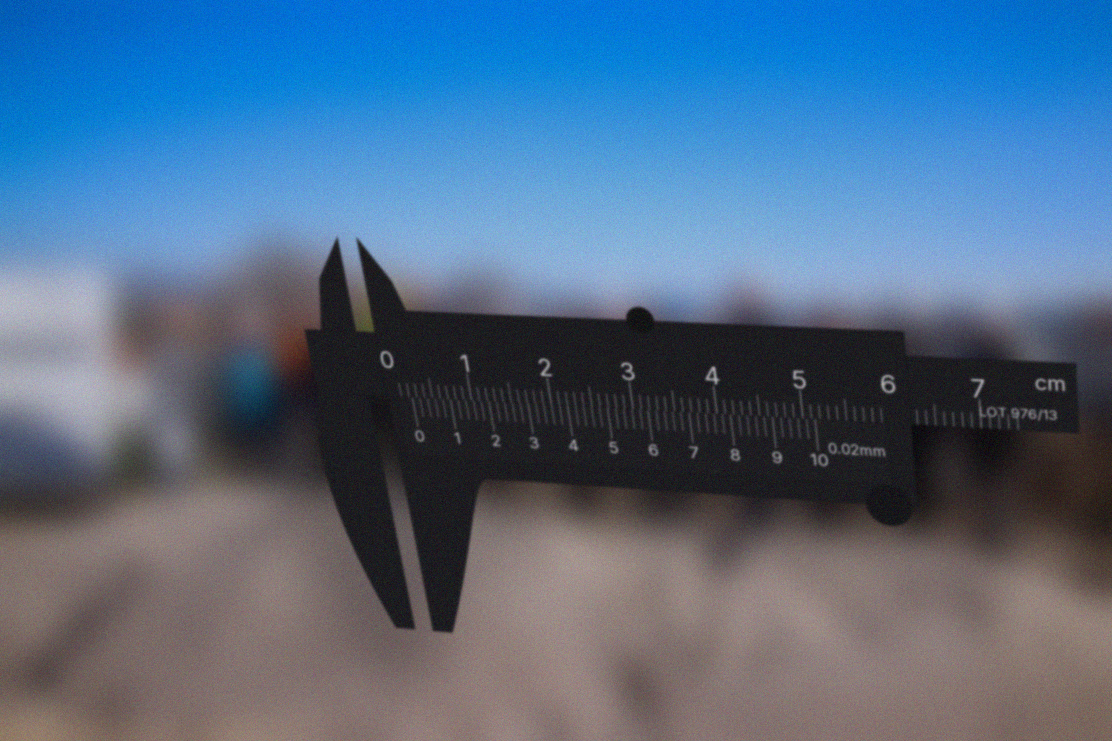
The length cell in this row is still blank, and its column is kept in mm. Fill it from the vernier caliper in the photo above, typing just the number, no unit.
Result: 2.4
